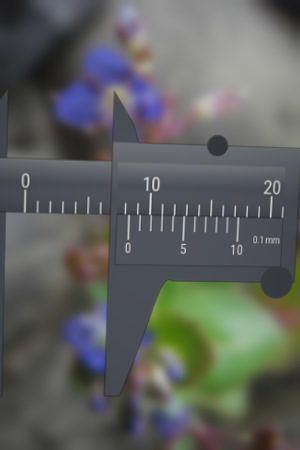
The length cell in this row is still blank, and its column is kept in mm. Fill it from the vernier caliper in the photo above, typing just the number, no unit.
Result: 8.3
